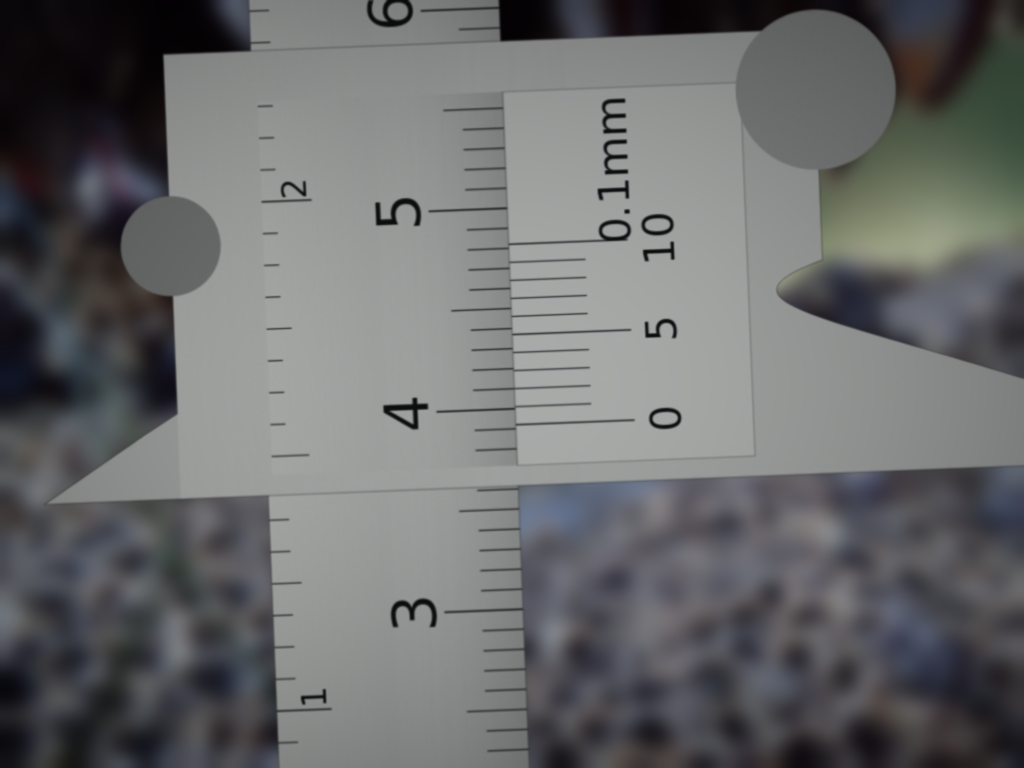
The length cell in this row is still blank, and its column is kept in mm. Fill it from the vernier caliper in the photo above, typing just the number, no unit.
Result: 39.2
